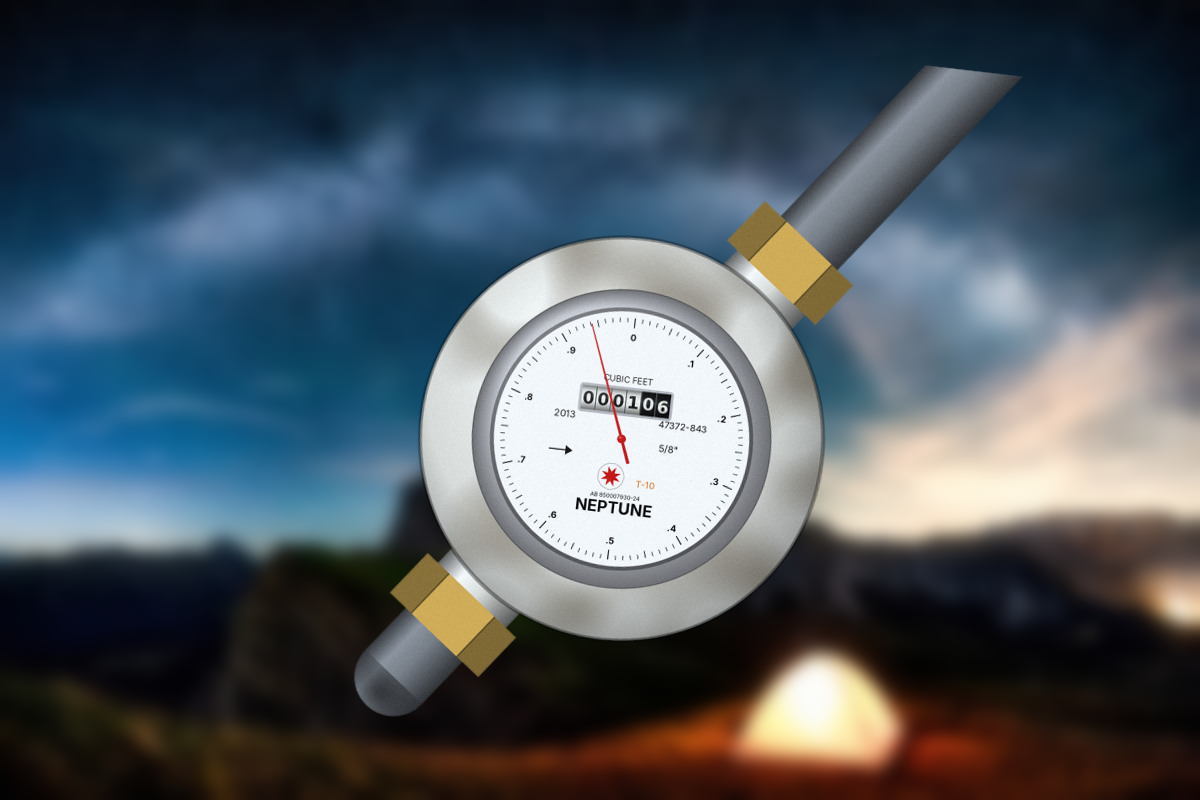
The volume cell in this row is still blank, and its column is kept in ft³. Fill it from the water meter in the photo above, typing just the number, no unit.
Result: 105.94
